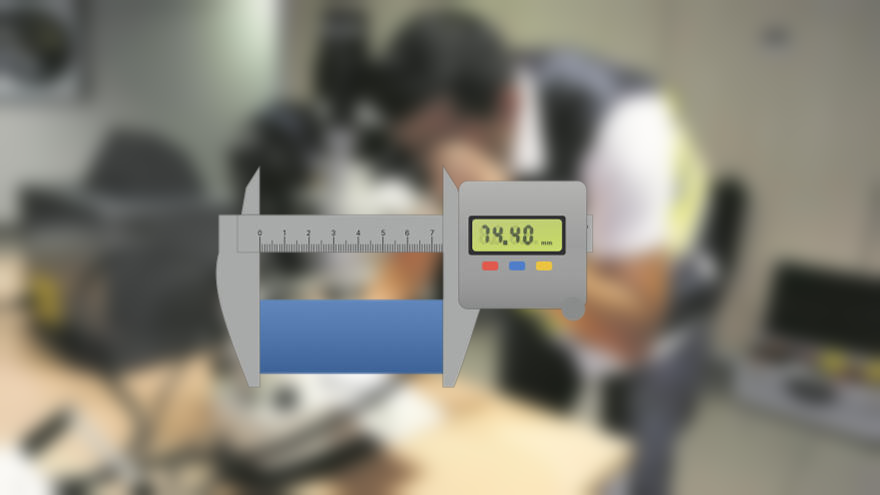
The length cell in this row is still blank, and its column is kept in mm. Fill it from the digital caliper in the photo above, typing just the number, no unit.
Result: 74.40
